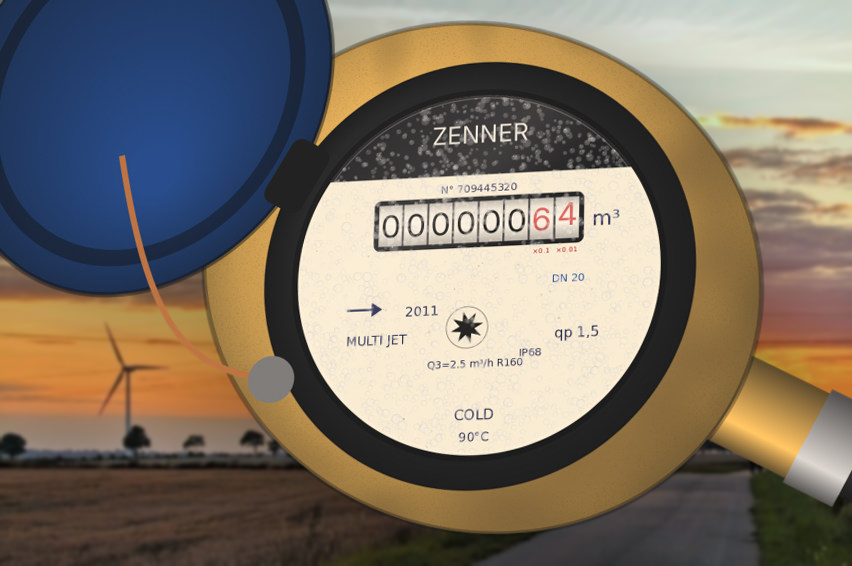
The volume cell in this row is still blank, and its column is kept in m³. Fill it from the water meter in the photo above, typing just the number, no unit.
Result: 0.64
